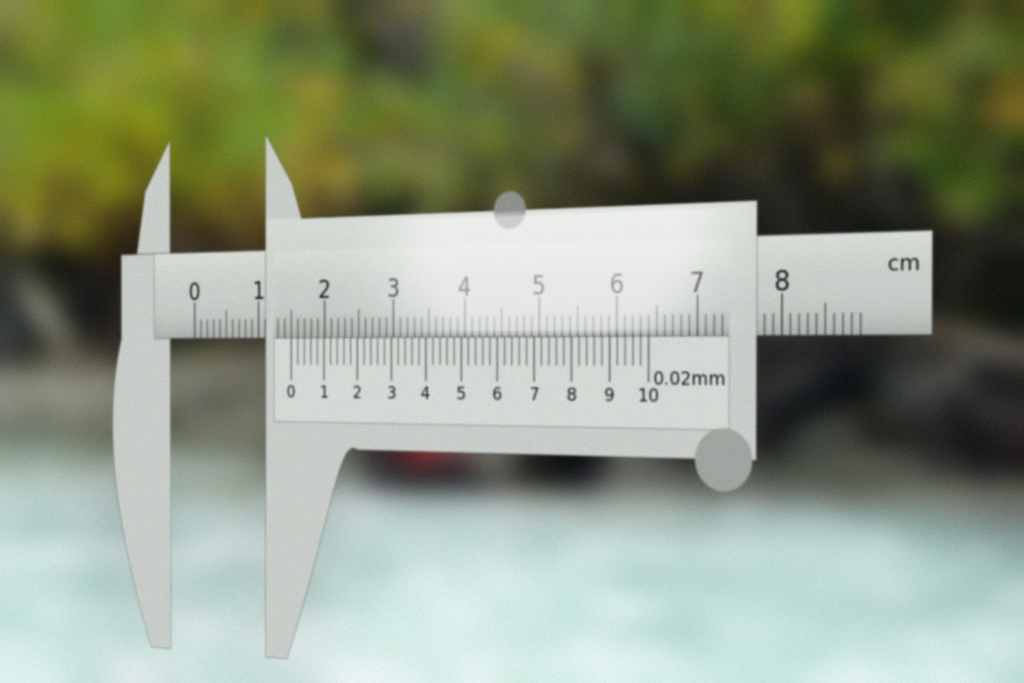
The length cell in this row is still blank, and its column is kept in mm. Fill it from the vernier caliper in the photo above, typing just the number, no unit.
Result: 15.0
